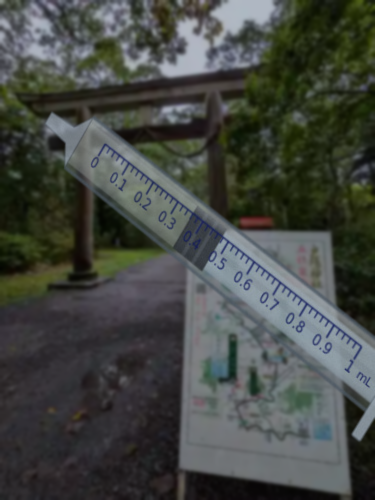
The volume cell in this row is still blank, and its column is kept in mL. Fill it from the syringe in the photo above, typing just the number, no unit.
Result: 0.36
